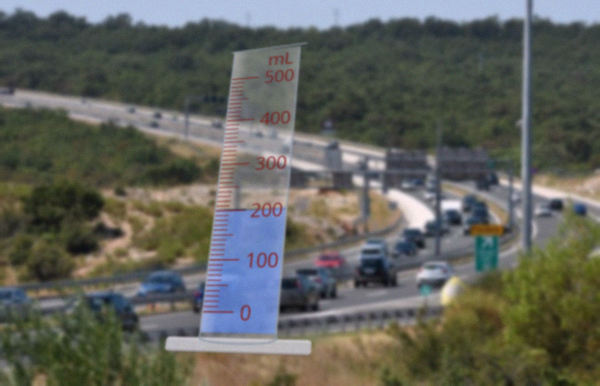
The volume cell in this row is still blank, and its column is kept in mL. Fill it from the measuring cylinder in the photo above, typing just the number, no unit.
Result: 200
